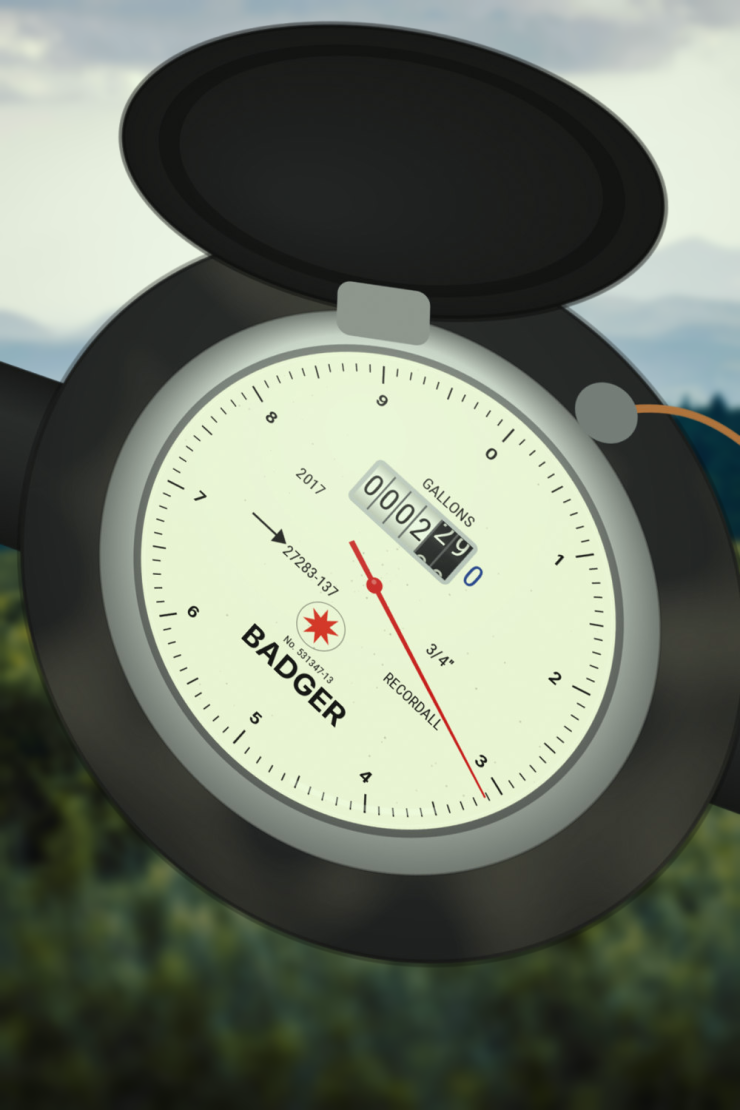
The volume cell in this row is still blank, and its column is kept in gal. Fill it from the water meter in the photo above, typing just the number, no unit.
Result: 2293.1
